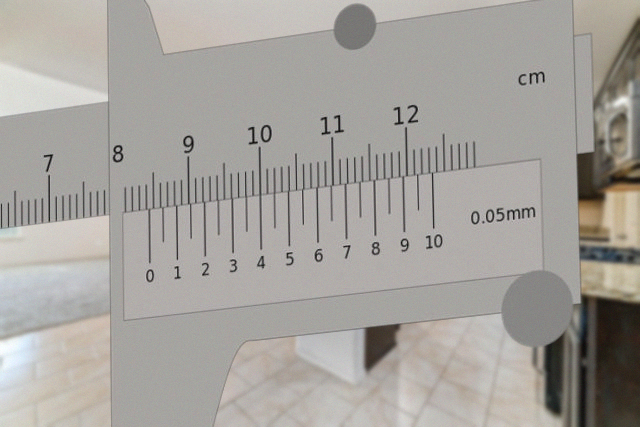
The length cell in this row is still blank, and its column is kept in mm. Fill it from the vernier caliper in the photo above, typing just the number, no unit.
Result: 84.4
